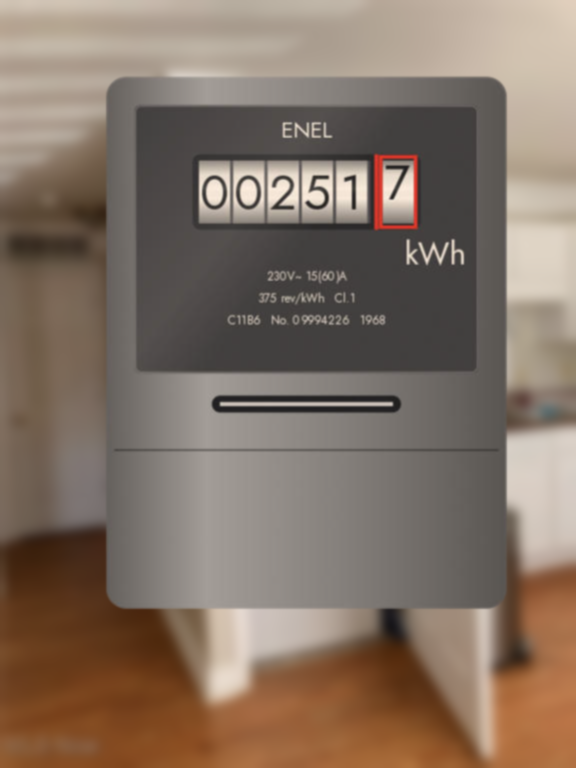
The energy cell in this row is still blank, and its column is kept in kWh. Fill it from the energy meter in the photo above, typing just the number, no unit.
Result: 251.7
